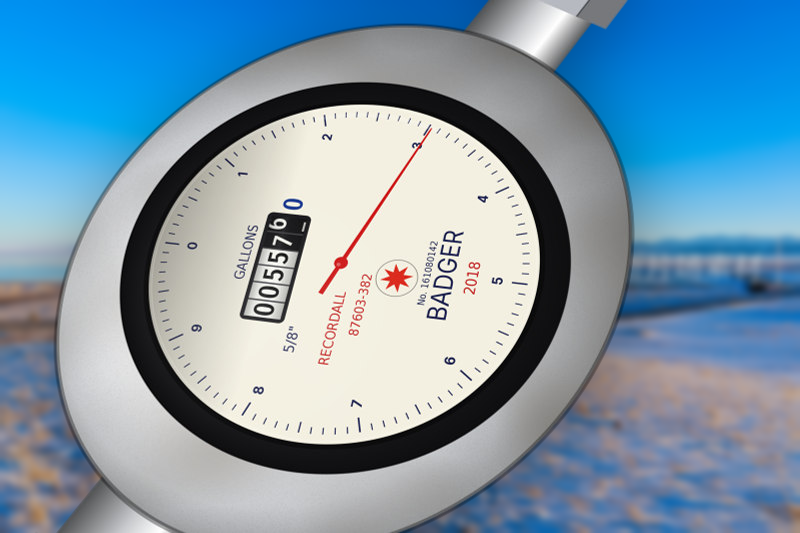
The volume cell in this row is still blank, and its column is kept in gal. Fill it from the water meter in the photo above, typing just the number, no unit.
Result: 55763.0
